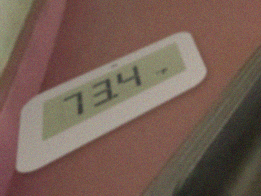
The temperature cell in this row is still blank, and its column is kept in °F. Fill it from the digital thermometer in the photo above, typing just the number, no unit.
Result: 73.4
